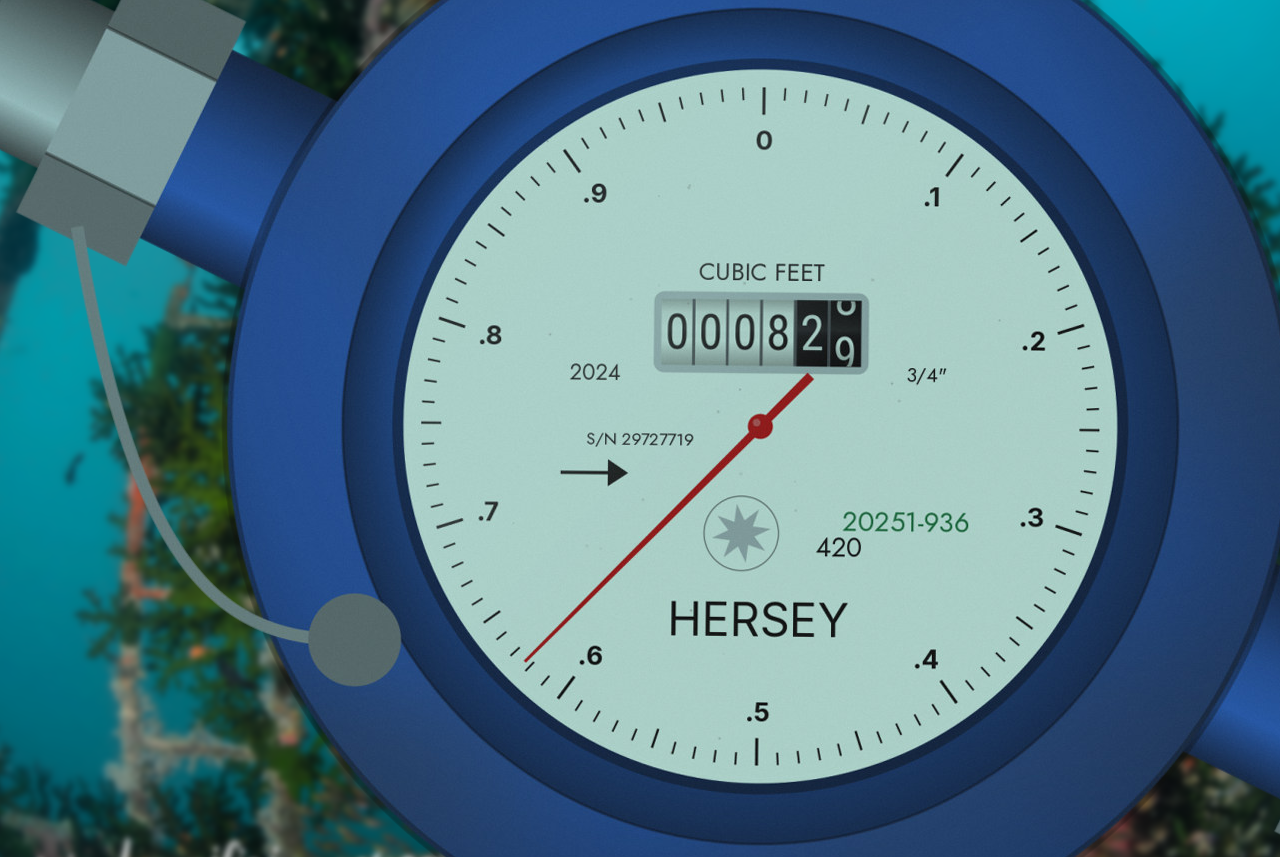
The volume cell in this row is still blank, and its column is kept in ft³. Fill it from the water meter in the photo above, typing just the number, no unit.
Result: 828.62
